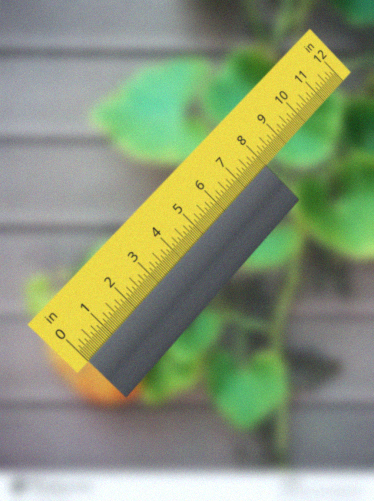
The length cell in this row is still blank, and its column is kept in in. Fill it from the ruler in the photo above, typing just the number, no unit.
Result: 8
